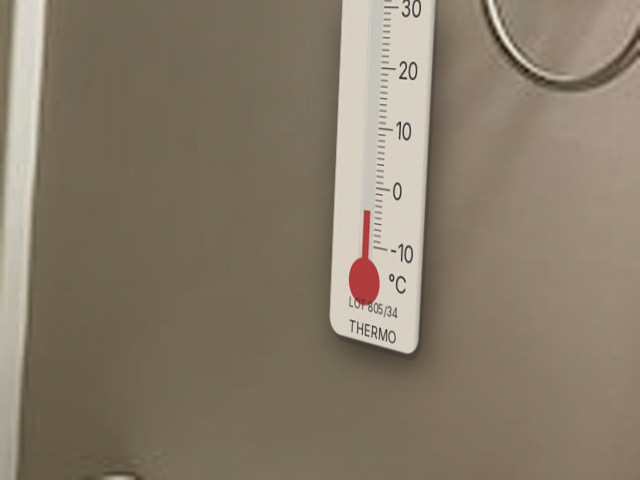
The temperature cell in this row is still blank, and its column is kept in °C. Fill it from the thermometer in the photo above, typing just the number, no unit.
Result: -4
